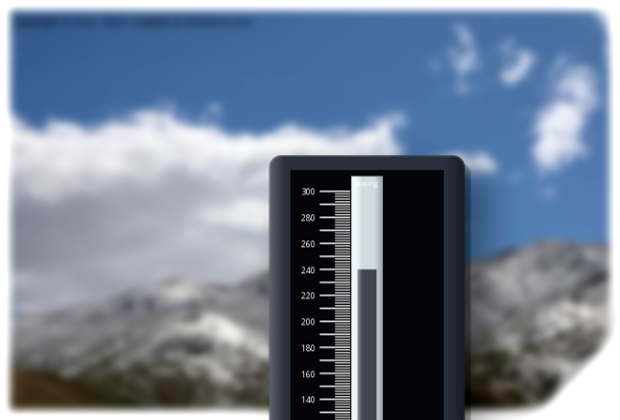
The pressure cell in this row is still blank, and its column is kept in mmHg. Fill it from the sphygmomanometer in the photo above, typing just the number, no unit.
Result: 240
